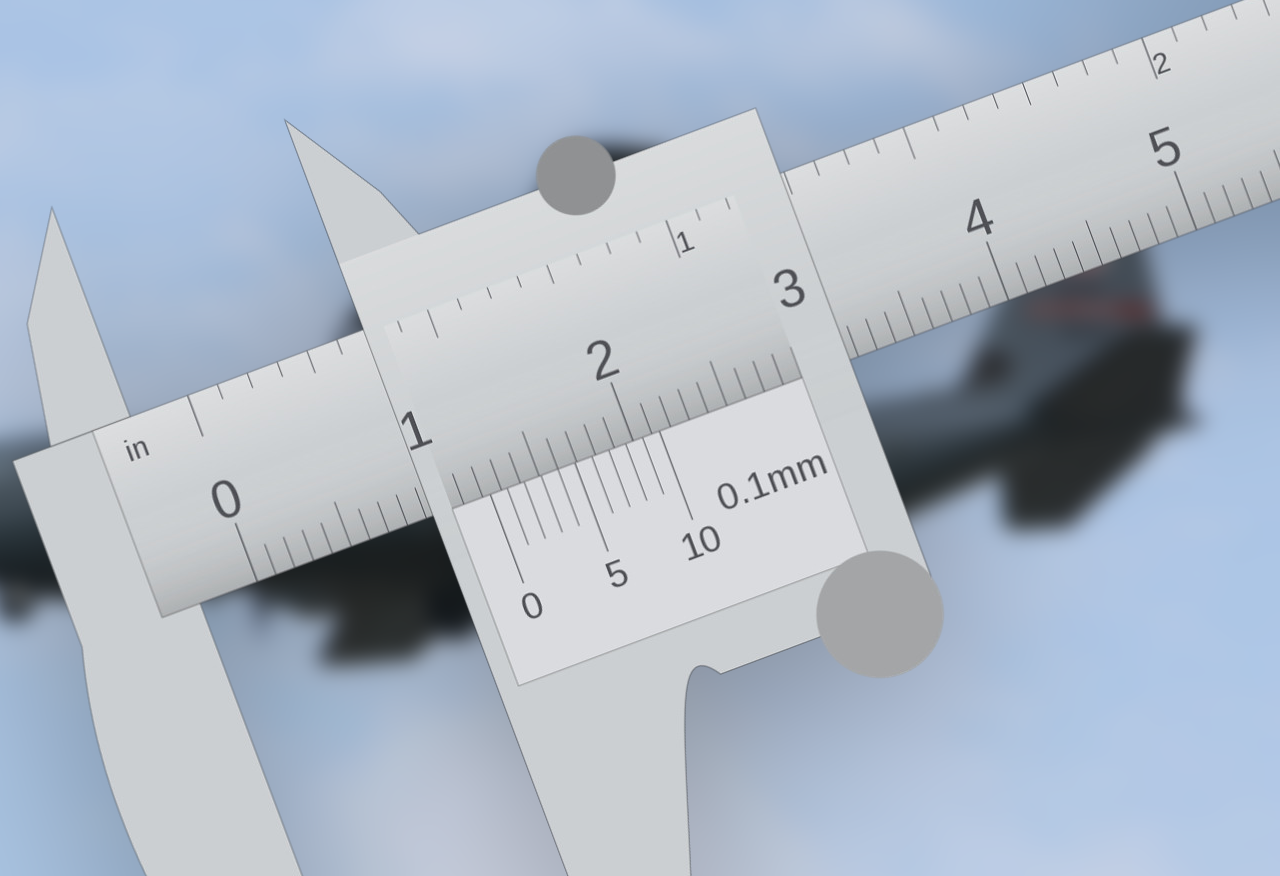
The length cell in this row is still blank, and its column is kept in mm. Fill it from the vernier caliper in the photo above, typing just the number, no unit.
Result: 12.4
